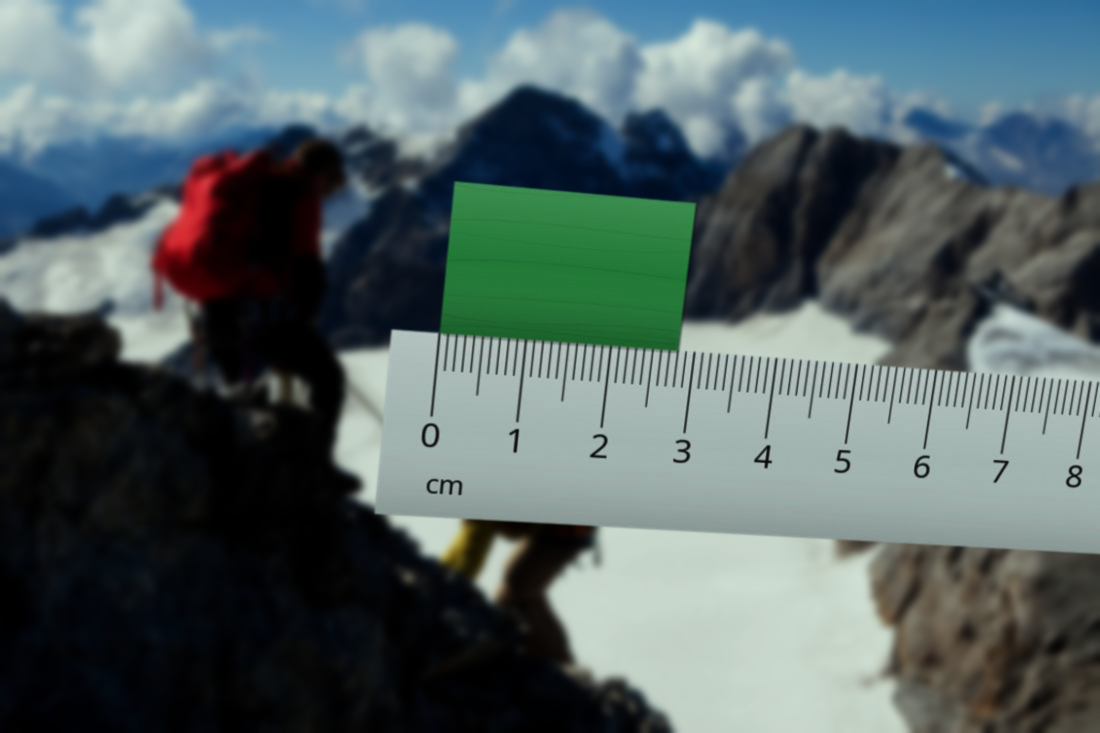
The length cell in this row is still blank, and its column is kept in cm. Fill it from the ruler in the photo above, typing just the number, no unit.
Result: 2.8
